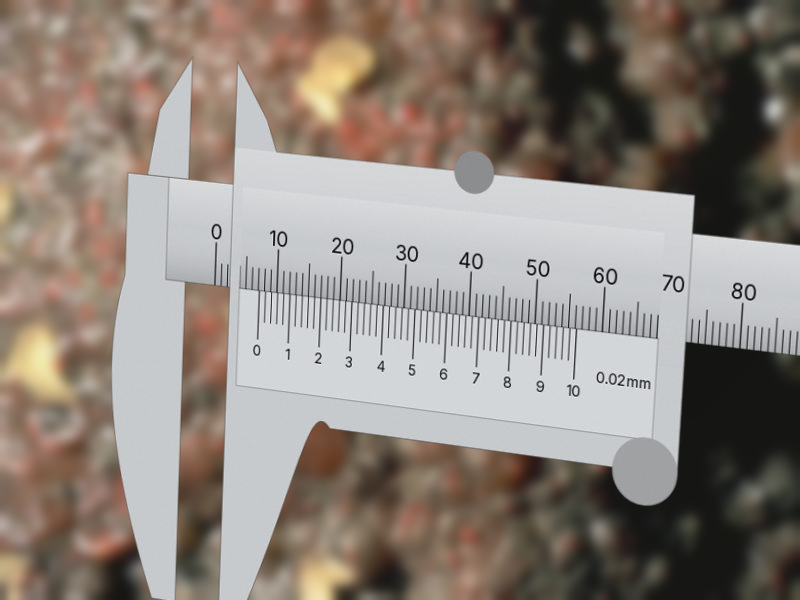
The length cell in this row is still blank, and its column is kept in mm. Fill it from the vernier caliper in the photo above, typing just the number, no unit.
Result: 7.2
